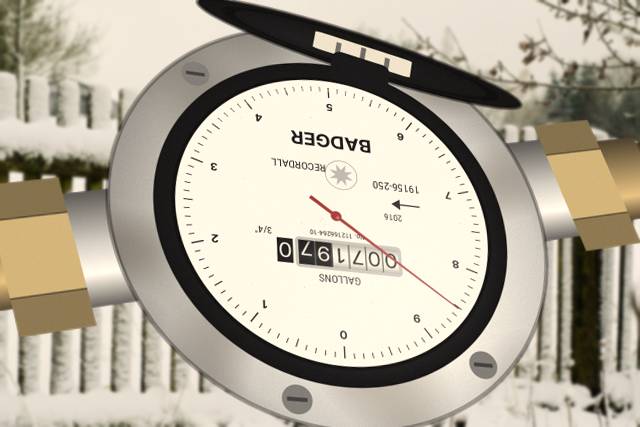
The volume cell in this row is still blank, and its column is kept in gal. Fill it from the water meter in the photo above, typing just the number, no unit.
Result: 71968.5
